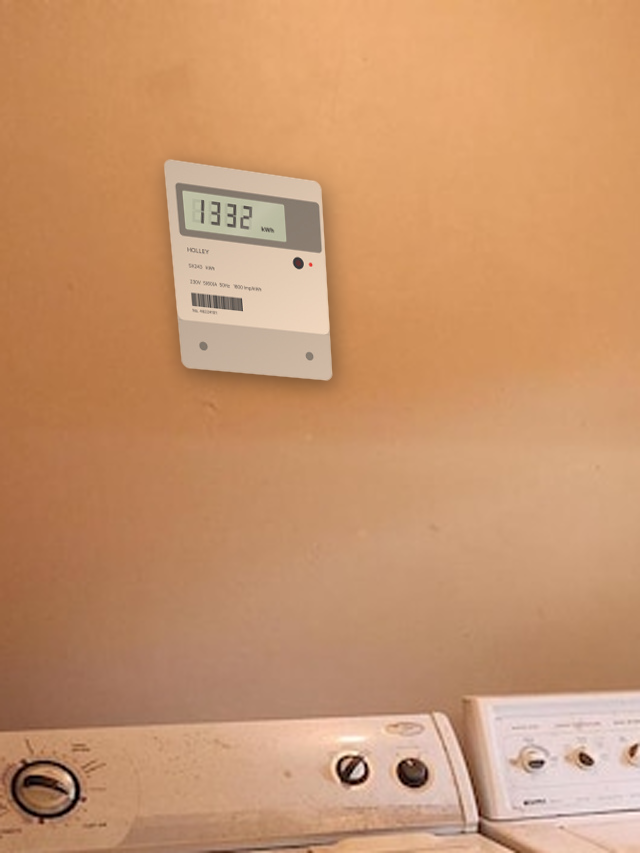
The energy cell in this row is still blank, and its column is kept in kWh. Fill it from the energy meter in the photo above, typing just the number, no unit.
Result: 1332
